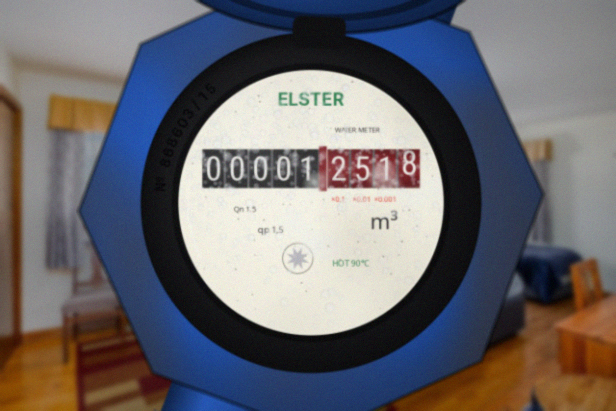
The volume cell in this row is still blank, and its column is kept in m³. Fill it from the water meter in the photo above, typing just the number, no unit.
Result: 1.2518
